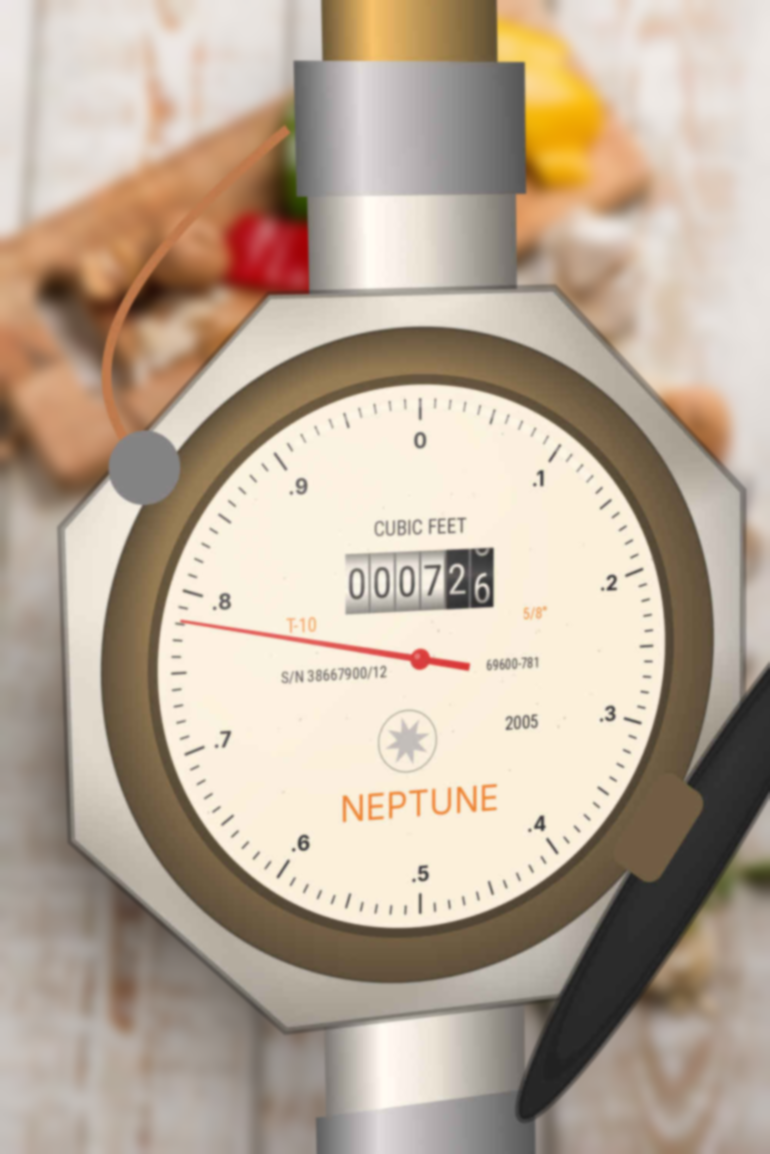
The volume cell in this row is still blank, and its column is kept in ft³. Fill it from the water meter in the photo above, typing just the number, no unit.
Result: 725.78
